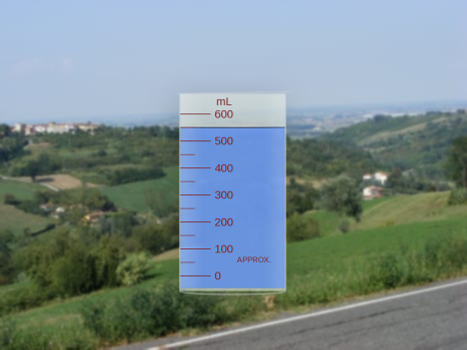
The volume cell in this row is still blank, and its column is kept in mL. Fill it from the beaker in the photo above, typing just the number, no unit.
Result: 550
